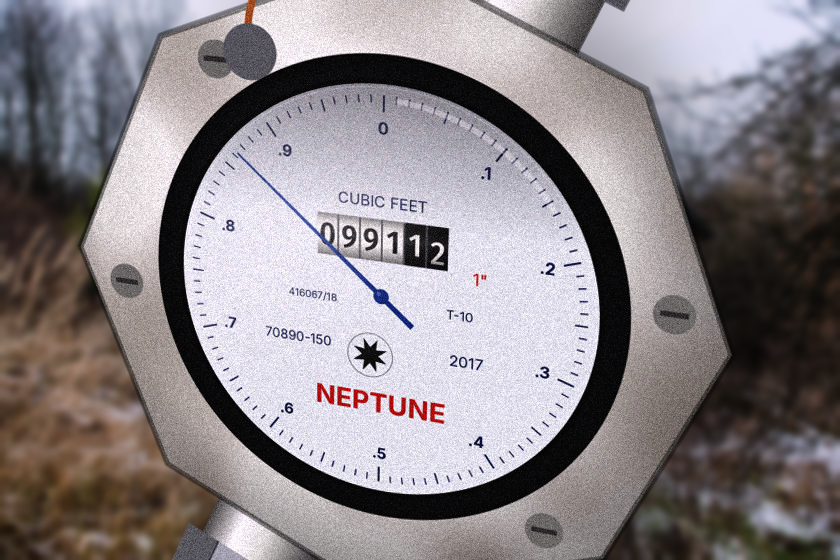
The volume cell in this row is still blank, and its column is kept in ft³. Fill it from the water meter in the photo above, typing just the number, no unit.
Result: 99111.86
